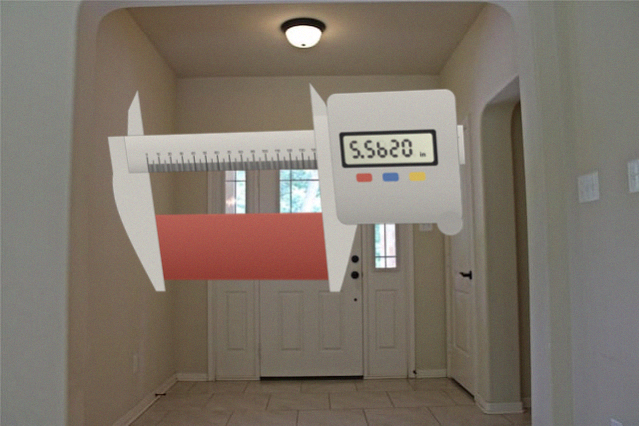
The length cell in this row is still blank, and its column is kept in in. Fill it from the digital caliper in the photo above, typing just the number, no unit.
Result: 5.5620
